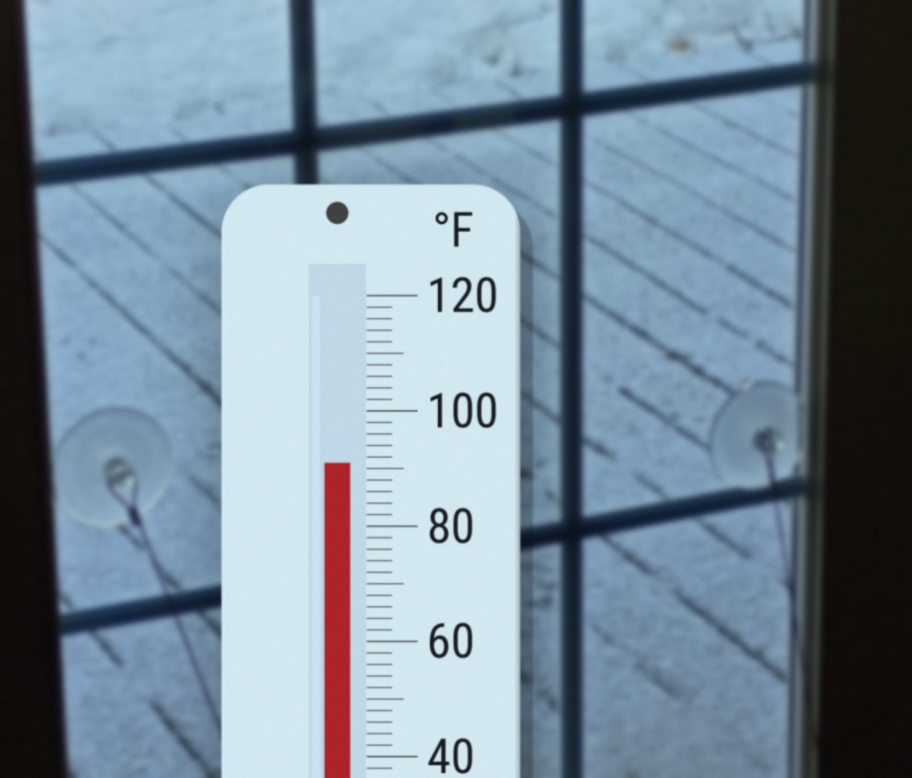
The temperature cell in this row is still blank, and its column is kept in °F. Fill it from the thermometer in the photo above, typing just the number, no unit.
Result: 91
